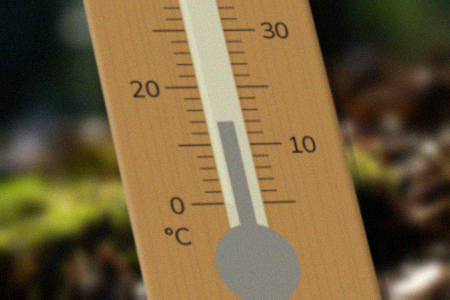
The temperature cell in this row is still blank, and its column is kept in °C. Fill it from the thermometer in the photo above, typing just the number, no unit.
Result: 14
